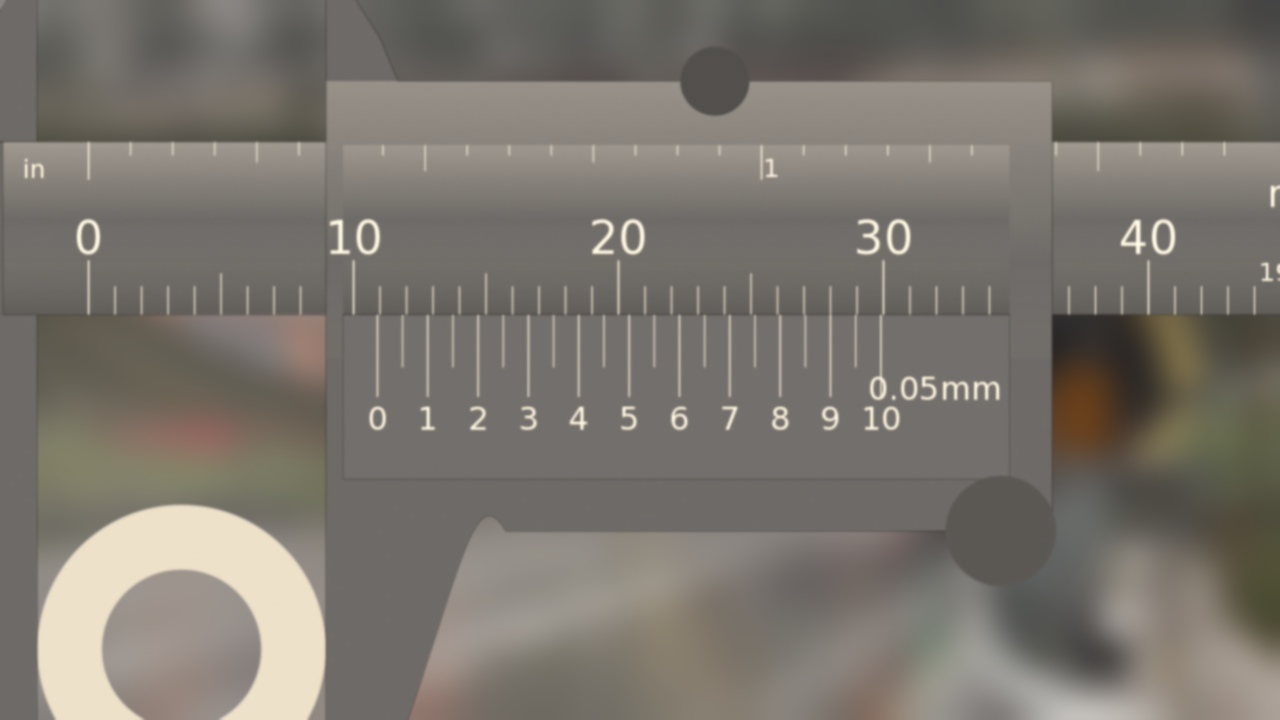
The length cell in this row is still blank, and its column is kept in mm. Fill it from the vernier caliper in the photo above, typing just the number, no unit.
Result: 10.9
